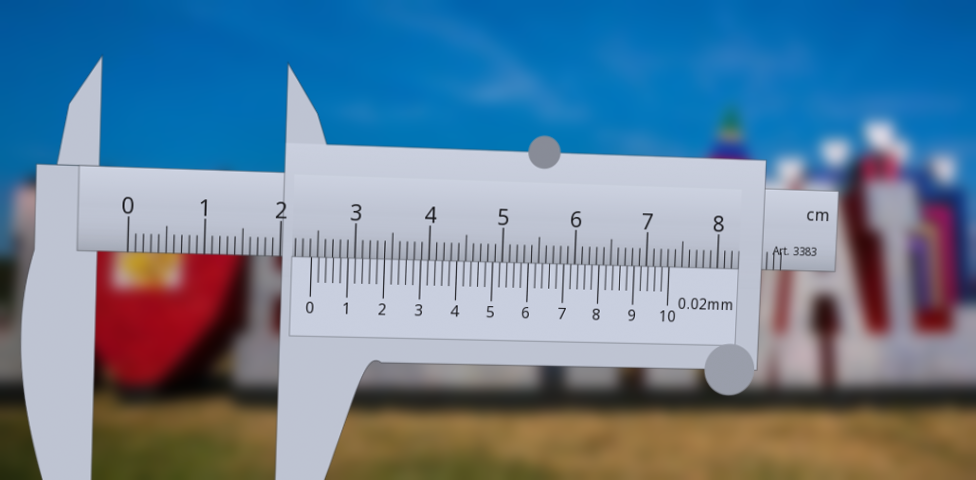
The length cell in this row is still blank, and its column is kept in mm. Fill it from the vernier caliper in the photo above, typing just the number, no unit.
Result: 24.2
